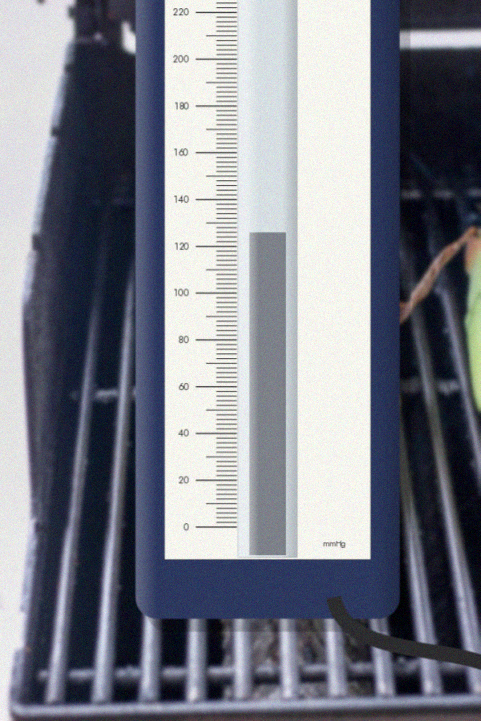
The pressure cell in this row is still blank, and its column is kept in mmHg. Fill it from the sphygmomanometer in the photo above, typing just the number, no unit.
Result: 126
